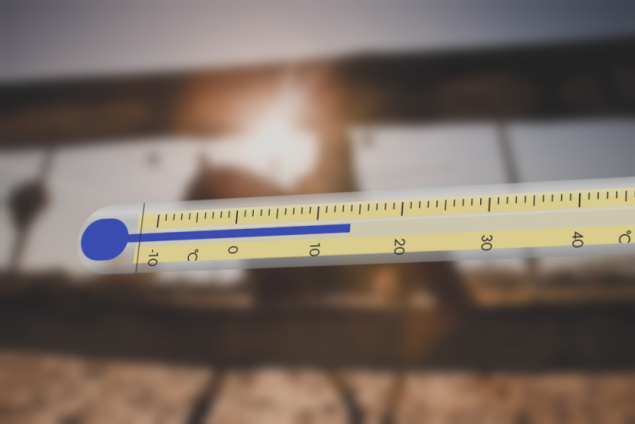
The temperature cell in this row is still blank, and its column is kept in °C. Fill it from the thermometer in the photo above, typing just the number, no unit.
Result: 14
